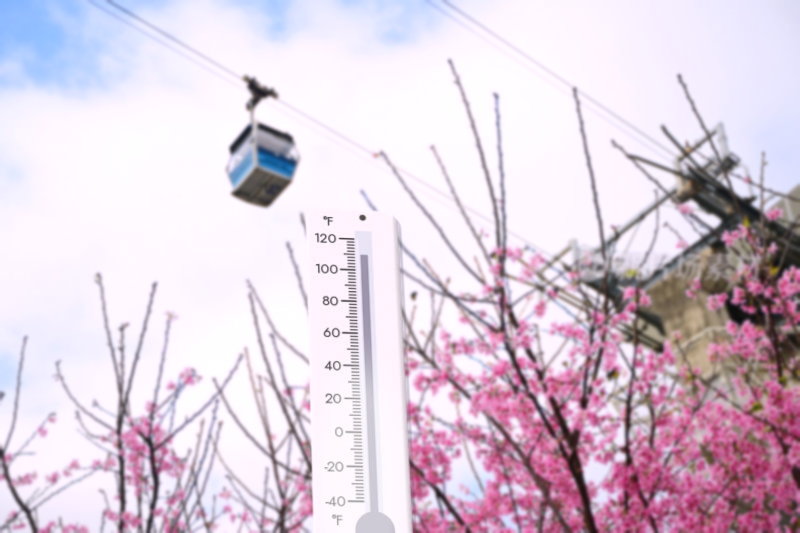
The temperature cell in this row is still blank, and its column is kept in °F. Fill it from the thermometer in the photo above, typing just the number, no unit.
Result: 110
